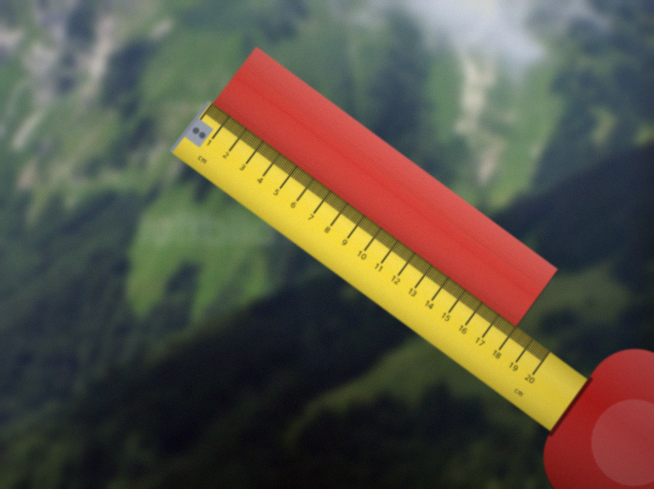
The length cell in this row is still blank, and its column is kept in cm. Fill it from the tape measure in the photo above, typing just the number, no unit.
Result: 18
